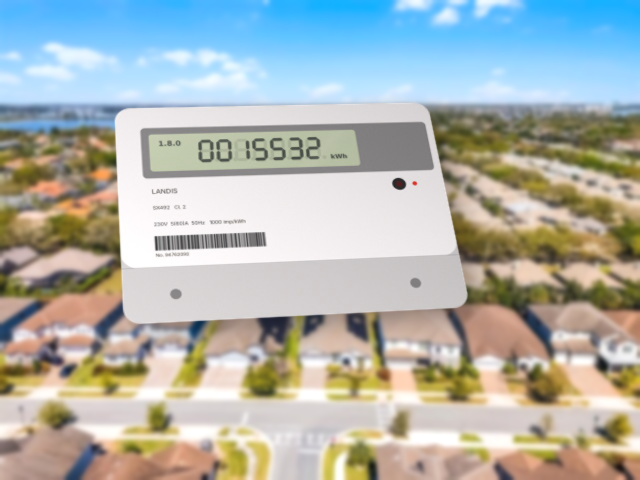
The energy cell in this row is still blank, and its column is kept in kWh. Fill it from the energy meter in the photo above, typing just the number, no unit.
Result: 15532
